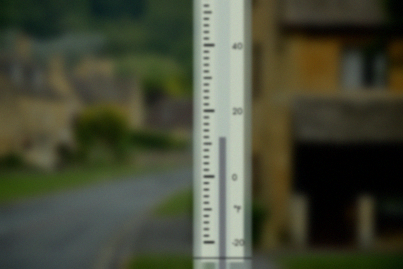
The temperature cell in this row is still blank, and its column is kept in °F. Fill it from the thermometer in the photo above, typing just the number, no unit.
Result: 12
